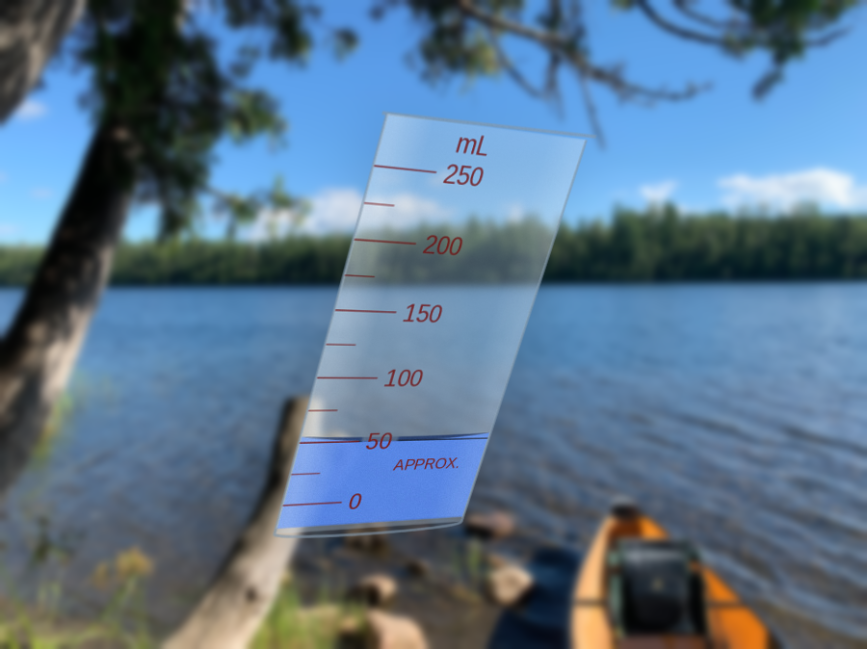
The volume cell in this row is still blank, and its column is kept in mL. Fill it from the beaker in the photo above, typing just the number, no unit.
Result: 50
